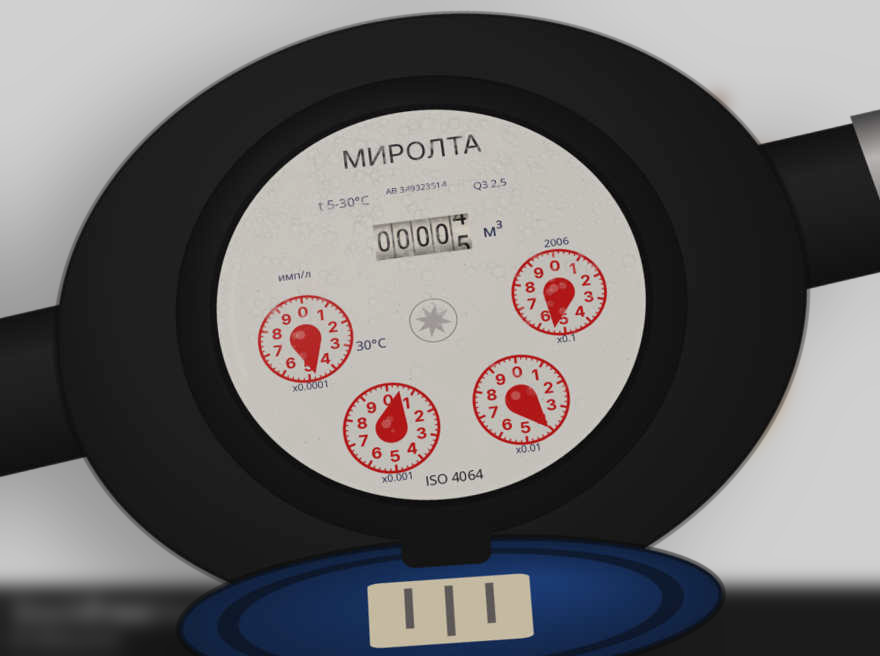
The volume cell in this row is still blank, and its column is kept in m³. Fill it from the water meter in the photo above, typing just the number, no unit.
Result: 4.5404
